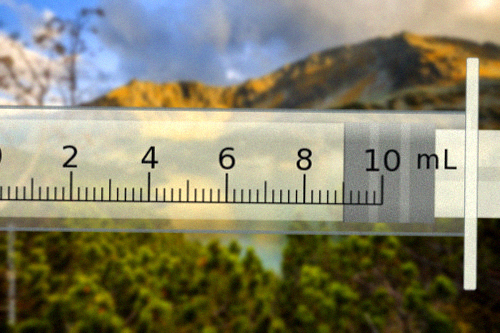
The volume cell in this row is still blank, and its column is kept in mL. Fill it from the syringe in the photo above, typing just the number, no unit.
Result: 9
